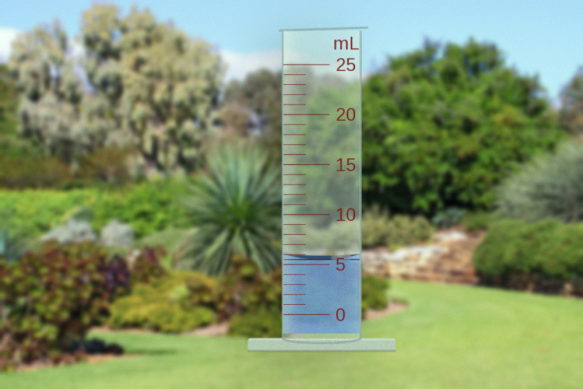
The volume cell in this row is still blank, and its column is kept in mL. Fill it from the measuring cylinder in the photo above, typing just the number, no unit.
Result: 5.5
